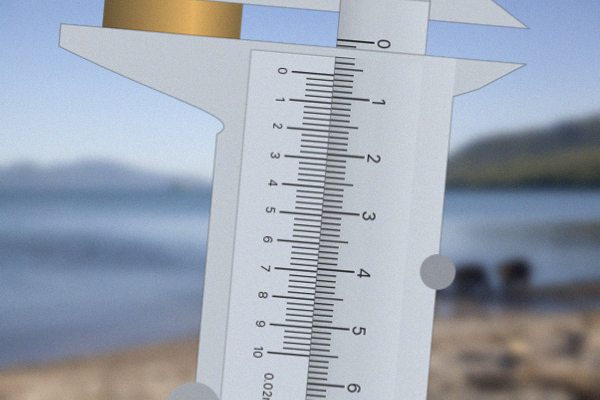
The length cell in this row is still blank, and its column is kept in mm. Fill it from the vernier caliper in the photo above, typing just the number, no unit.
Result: 6.2
